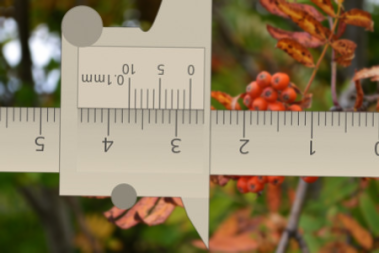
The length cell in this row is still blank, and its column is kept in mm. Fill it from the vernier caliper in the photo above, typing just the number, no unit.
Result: 28.0
